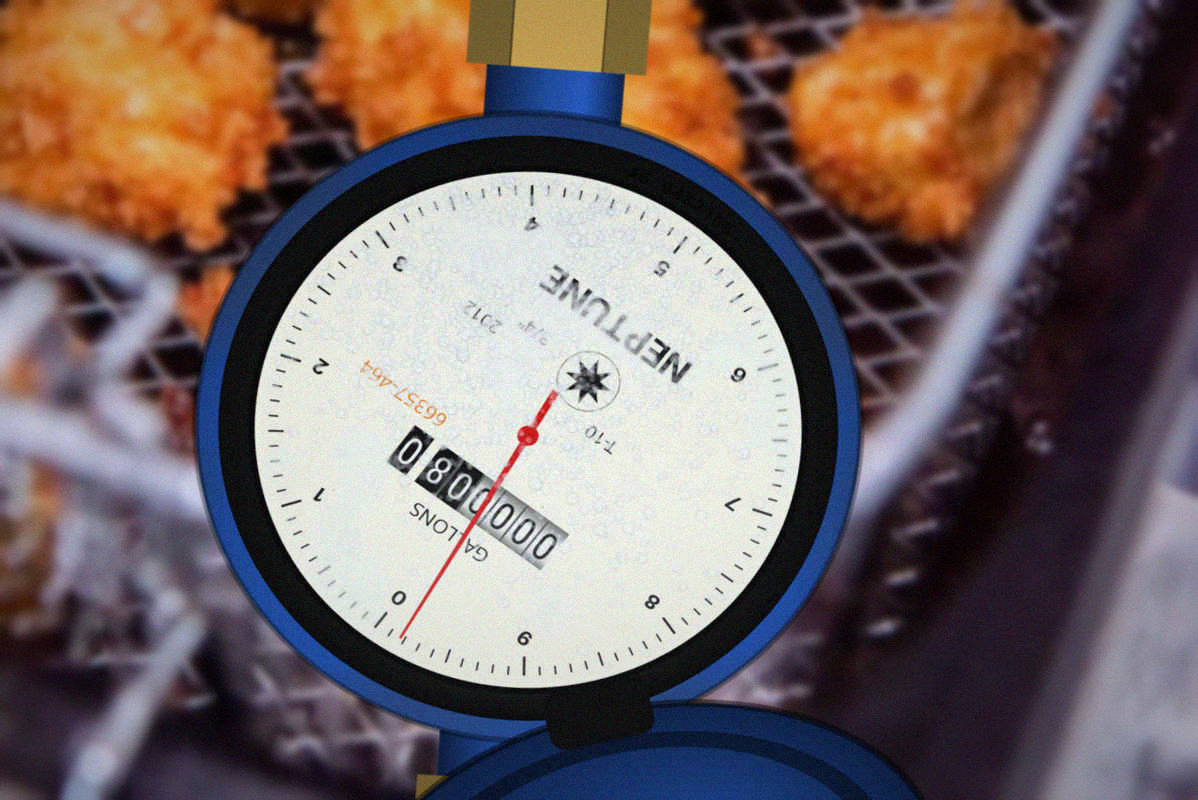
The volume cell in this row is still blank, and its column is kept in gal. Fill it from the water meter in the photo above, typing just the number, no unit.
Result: 79.8
